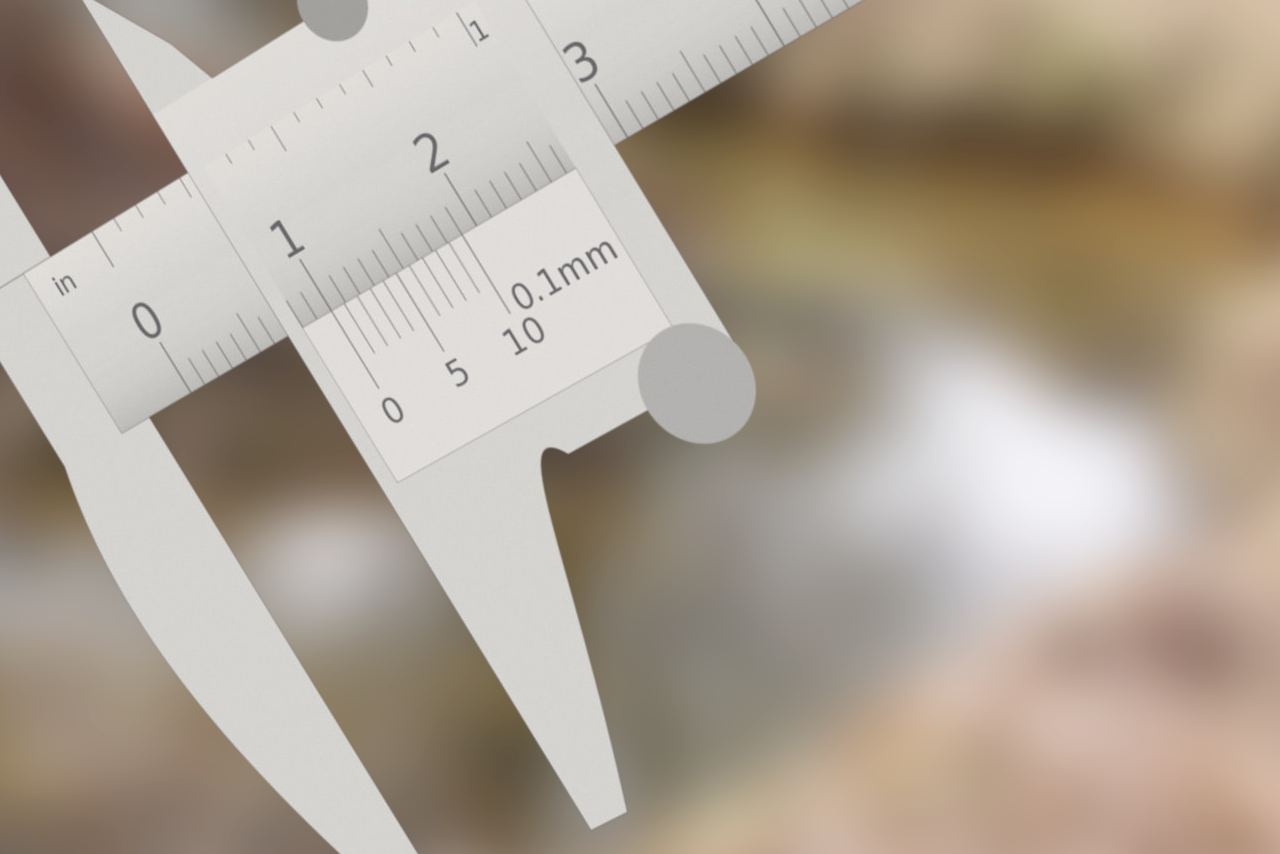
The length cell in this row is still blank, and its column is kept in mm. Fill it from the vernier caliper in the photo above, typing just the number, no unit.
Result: 10.0
